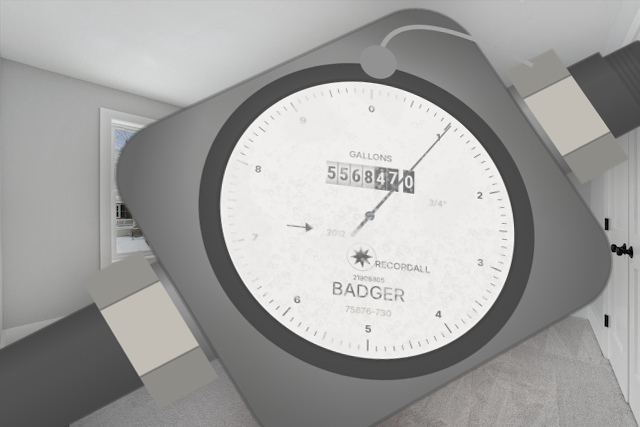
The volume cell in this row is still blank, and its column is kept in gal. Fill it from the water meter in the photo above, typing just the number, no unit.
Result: 5568471.0
